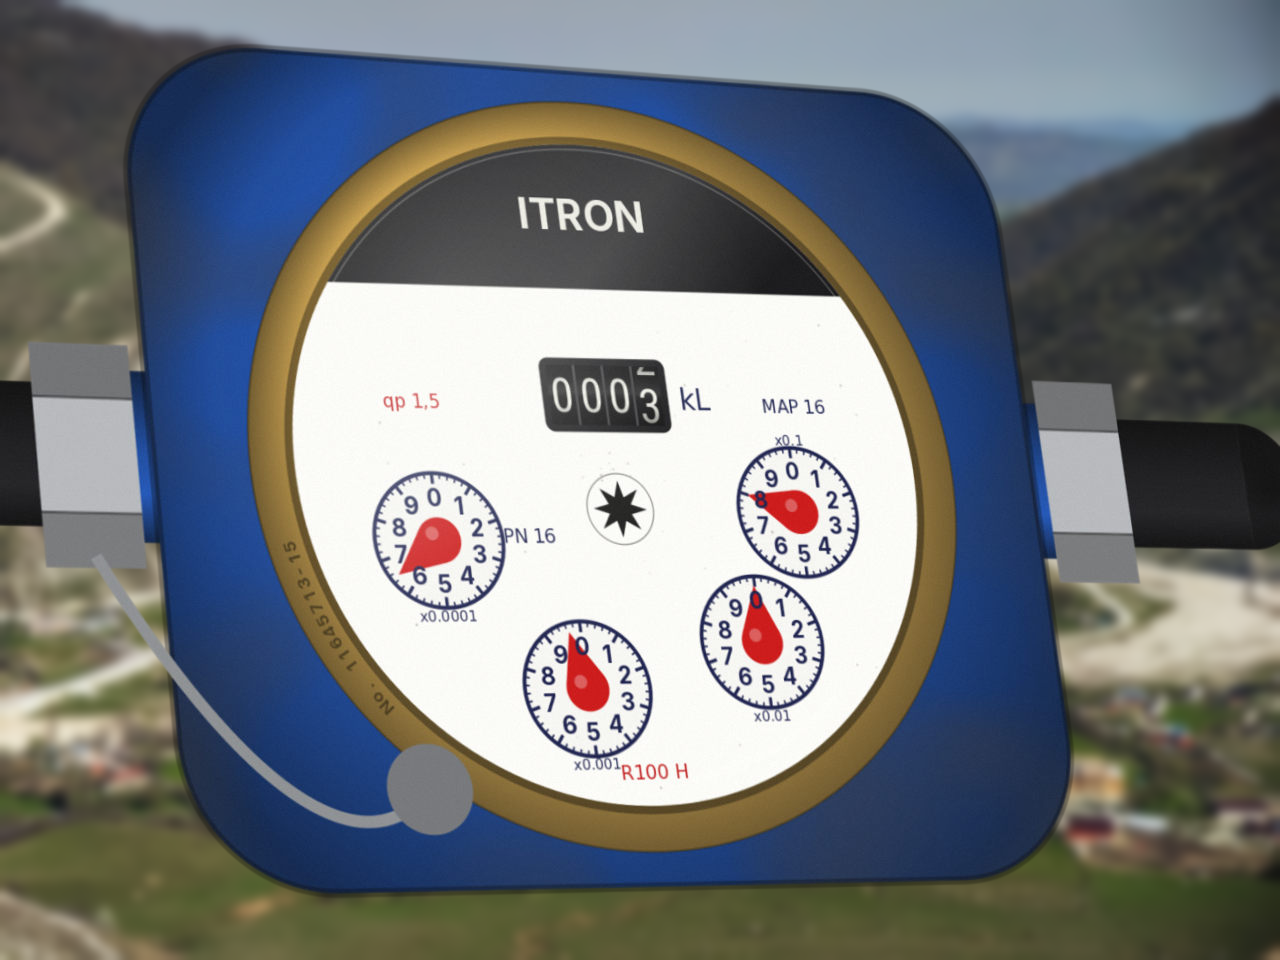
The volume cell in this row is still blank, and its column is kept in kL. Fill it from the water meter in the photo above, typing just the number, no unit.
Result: 2.7996
